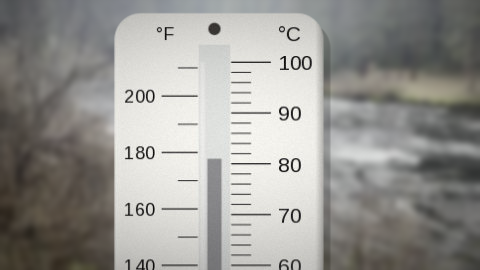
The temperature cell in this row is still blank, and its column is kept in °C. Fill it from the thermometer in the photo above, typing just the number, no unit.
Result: 81
